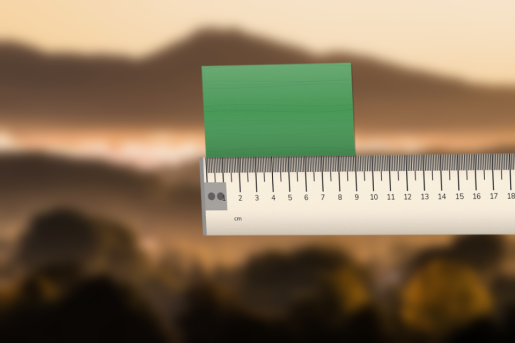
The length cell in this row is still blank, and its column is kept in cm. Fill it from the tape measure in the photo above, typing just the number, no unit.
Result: 9
